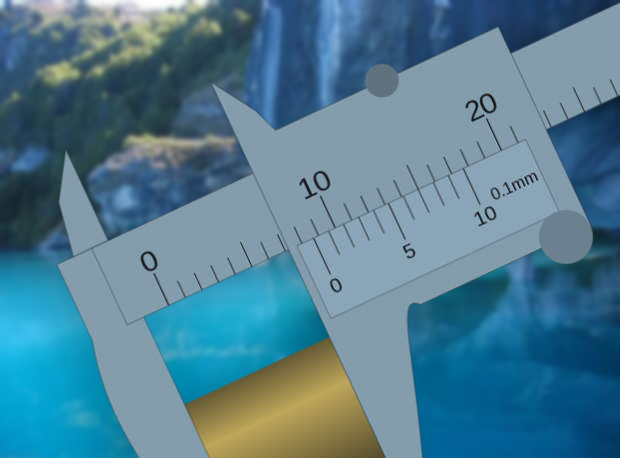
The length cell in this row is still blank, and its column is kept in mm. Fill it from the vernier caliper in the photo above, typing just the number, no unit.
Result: 8.7
